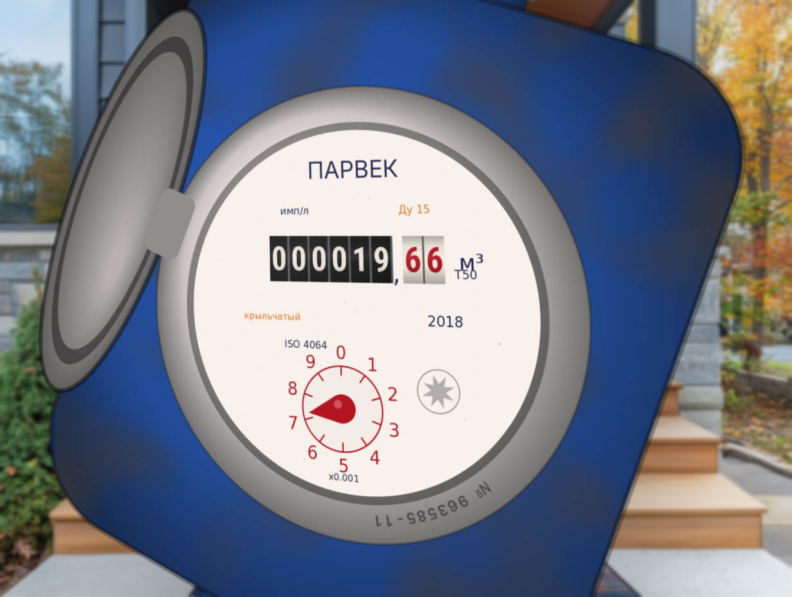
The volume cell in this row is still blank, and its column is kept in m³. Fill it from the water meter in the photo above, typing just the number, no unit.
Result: 19.667
